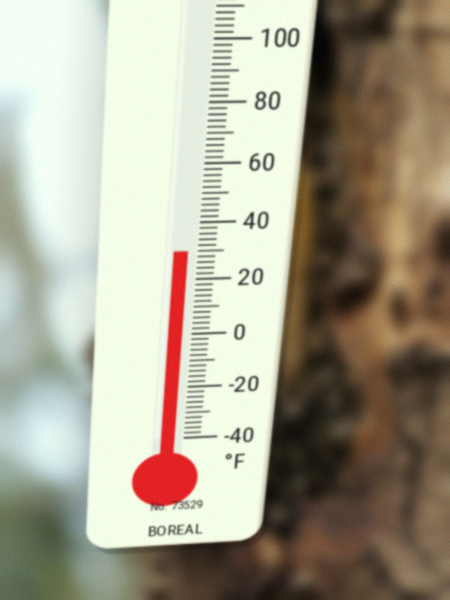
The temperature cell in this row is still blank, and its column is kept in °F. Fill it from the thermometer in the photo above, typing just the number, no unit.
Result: 30
